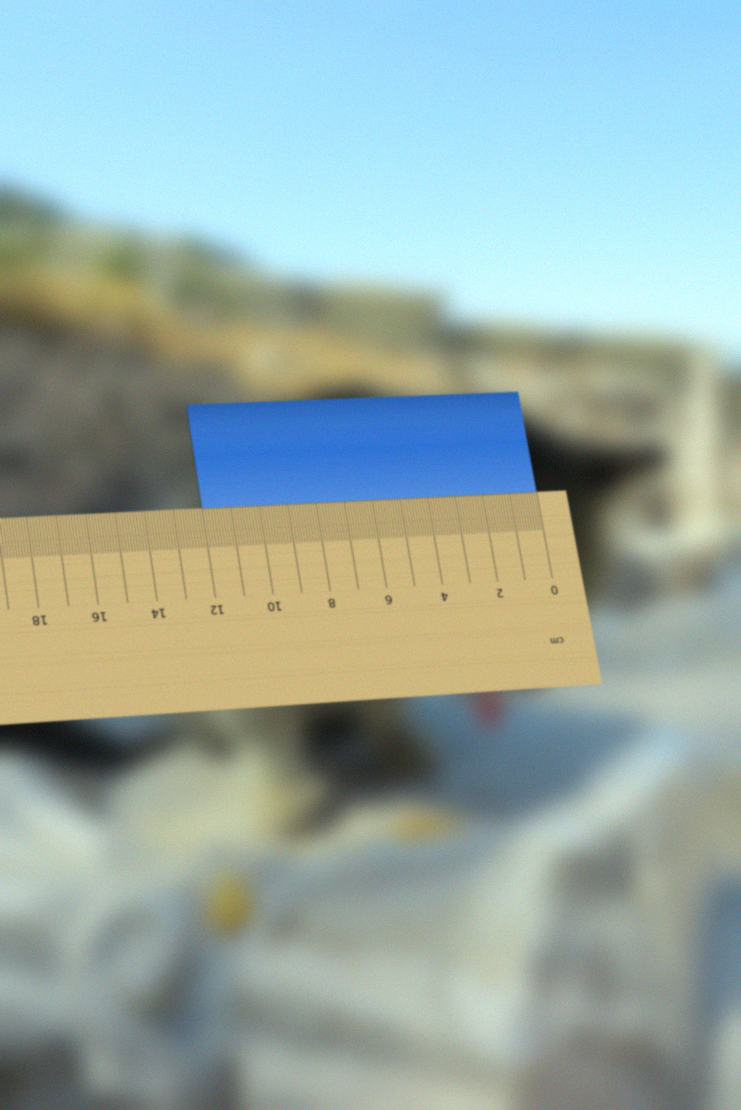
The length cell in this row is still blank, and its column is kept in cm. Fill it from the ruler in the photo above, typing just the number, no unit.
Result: 12
